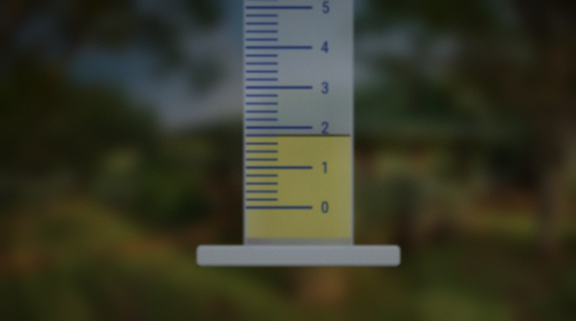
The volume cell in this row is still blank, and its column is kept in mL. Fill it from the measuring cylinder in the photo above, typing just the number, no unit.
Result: 1.8
